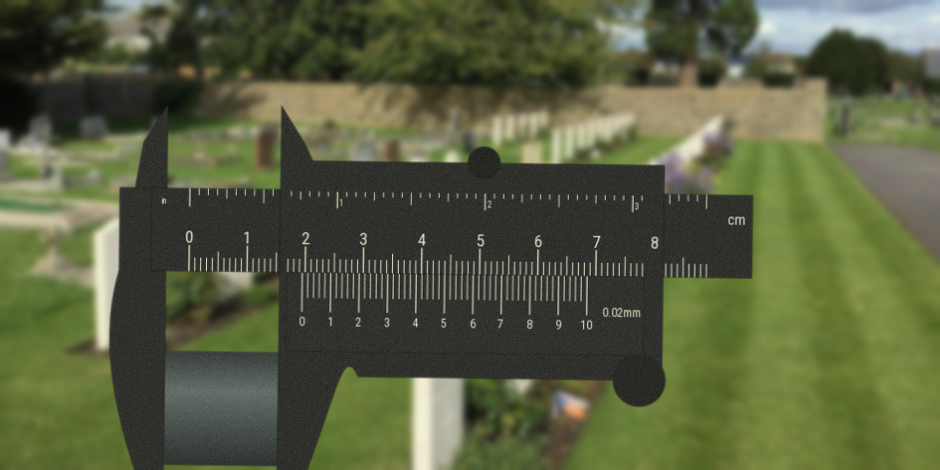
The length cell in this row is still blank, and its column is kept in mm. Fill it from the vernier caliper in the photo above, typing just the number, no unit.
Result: 19.5
